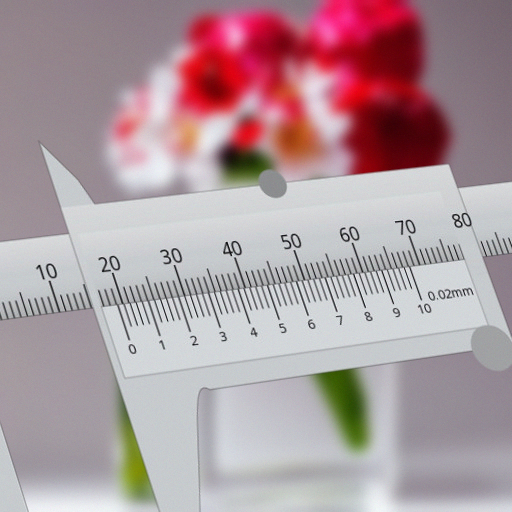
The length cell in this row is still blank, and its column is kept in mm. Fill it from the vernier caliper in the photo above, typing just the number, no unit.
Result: 19.2
